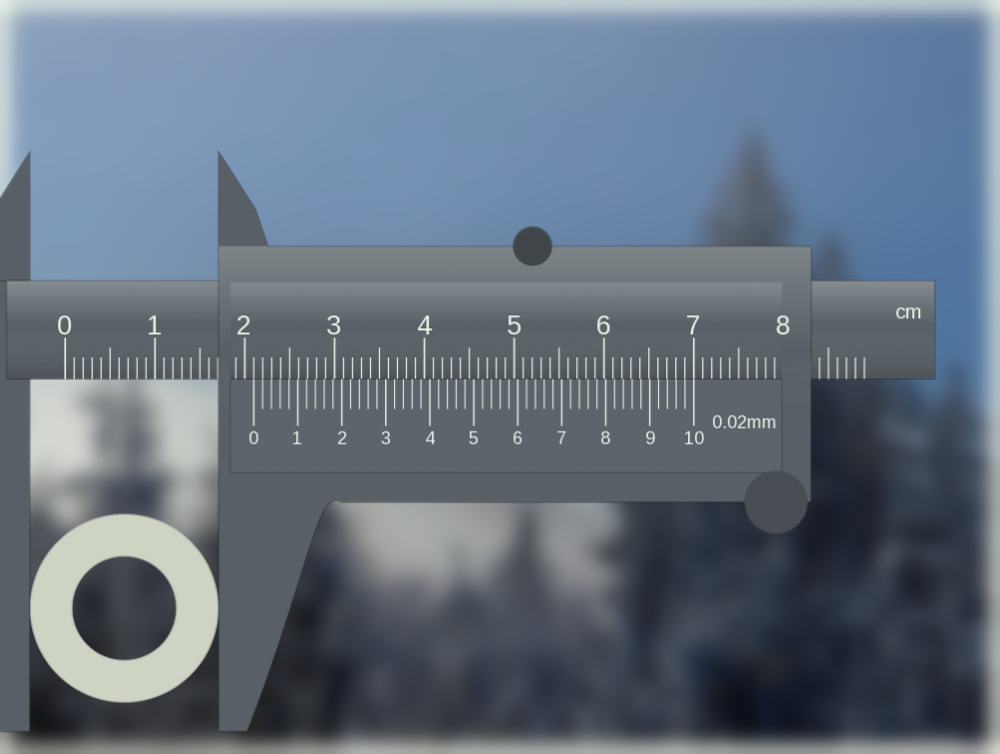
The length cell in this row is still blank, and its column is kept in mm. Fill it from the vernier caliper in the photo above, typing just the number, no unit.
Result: 21.0
